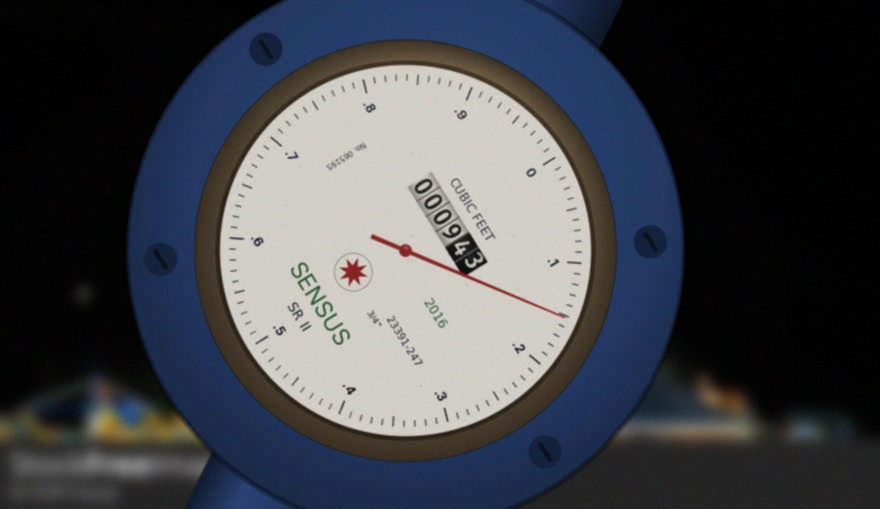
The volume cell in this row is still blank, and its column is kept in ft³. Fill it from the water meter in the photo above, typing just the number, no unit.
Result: 943.15
